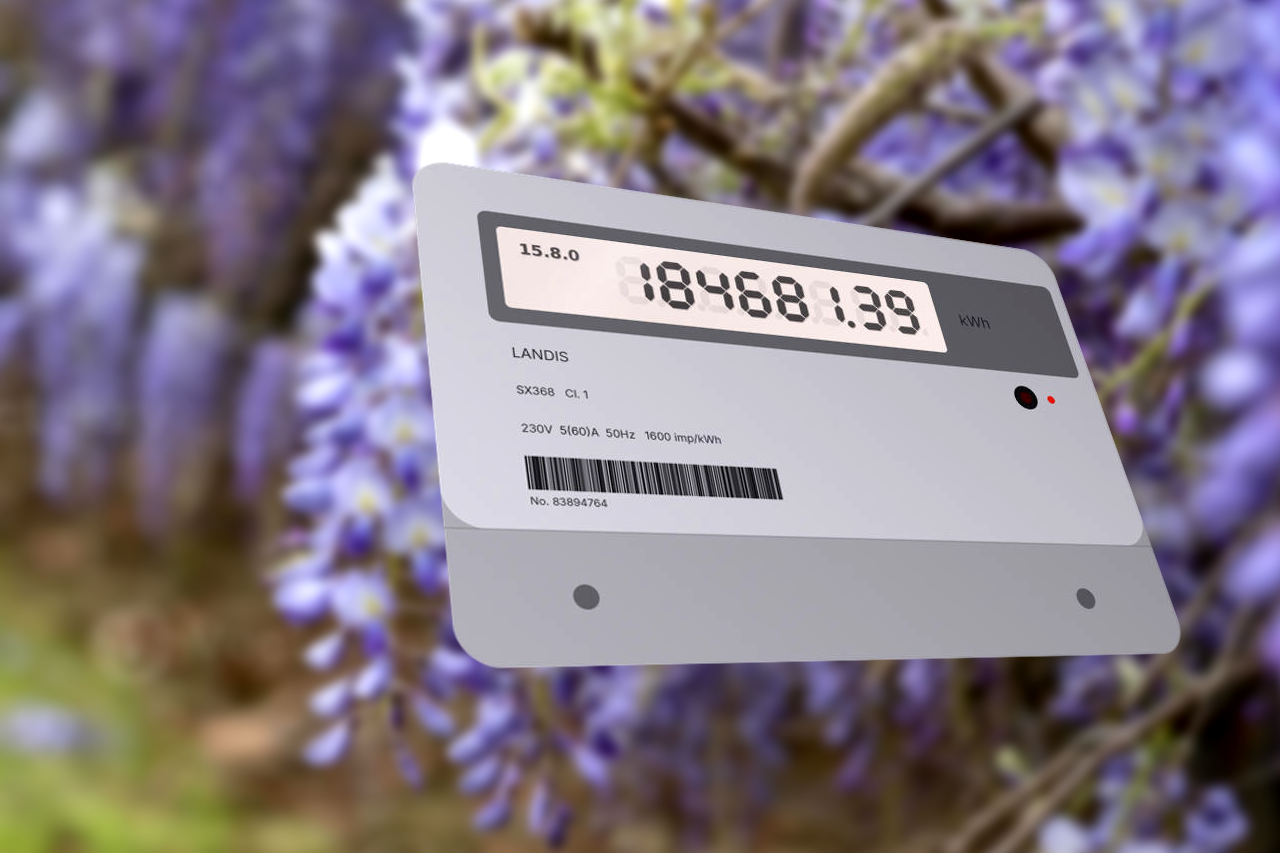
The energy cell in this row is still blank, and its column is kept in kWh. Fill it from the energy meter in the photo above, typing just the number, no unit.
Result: 184681.39
